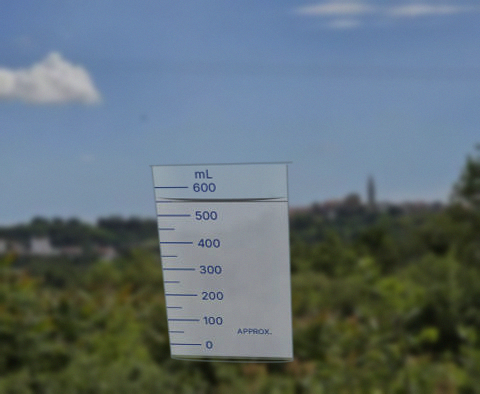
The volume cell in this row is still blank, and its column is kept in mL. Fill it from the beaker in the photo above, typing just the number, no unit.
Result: 550
